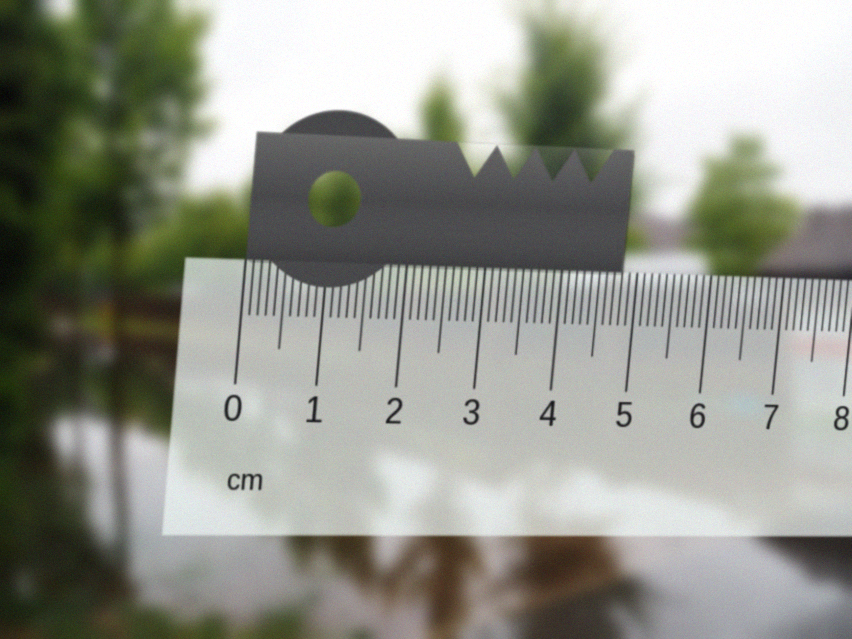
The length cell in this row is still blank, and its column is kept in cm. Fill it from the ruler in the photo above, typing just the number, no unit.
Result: 4.8
